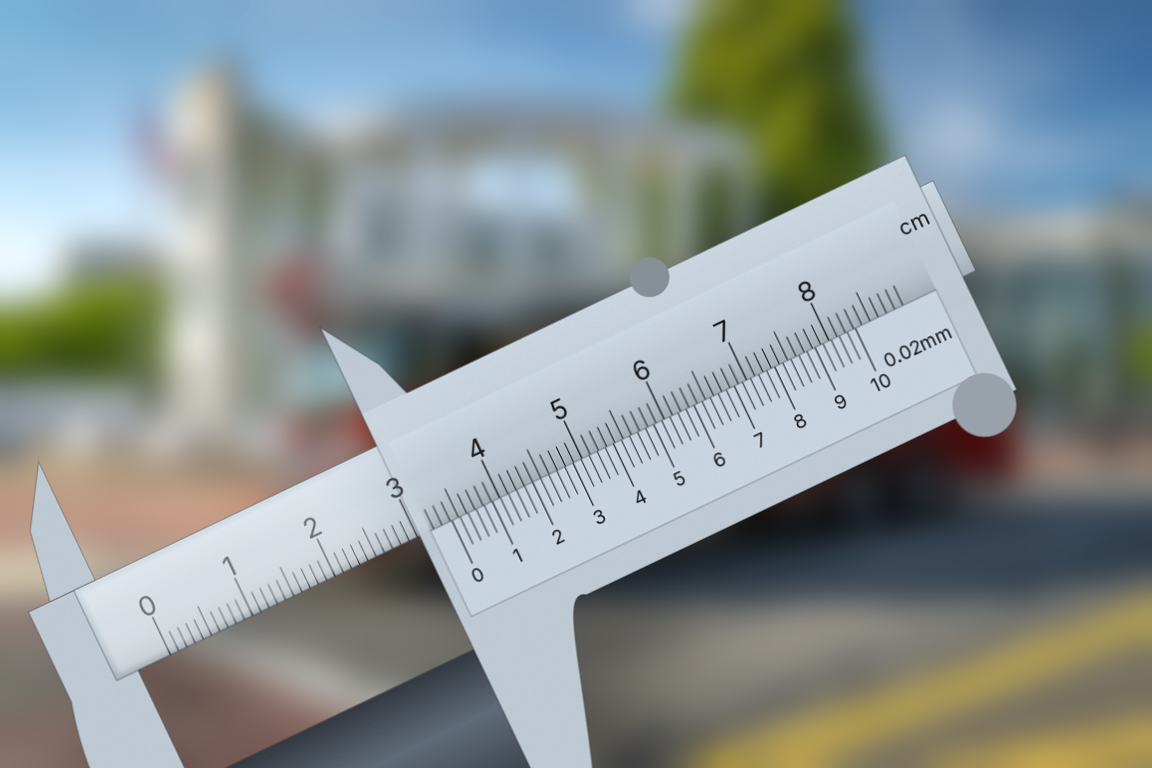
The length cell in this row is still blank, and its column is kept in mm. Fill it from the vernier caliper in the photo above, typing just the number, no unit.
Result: 34.2
